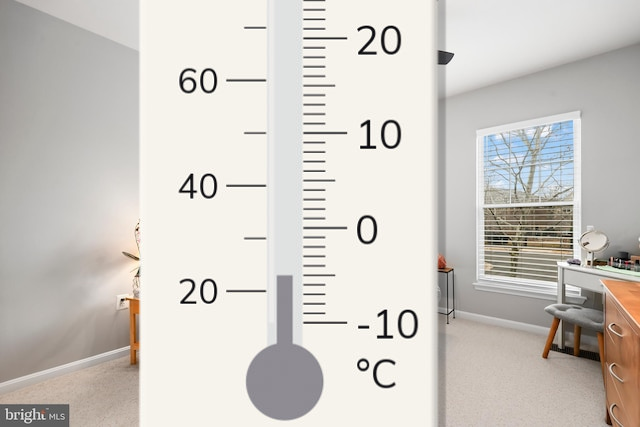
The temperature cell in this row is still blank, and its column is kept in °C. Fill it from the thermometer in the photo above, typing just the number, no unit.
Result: -5
